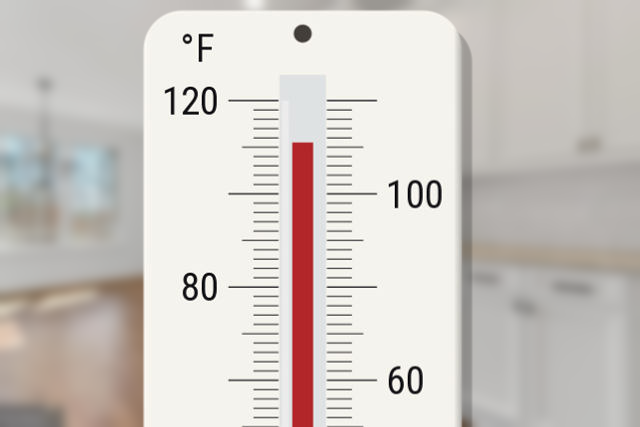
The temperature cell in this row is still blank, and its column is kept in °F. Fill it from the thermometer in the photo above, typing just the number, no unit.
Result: 111
